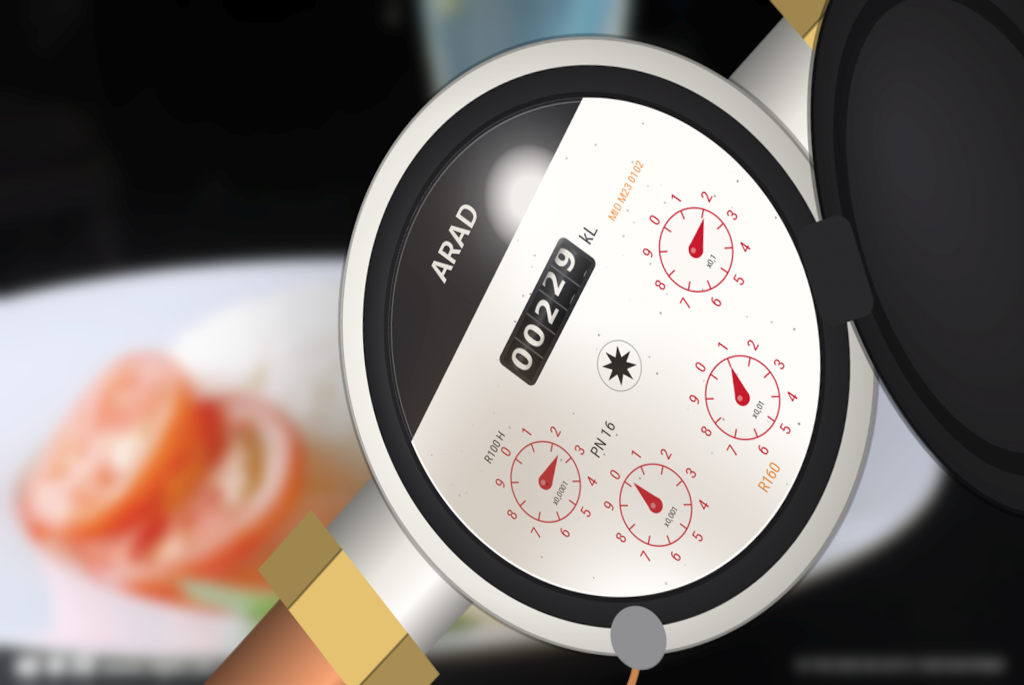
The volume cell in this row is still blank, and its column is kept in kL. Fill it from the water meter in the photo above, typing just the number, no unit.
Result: 229.2102
